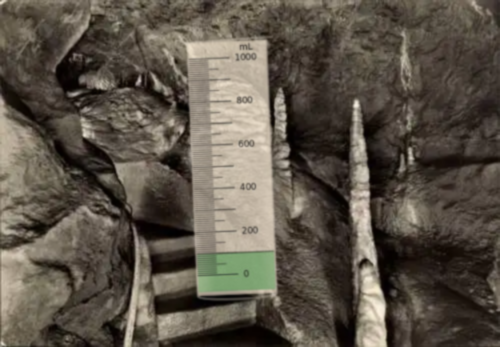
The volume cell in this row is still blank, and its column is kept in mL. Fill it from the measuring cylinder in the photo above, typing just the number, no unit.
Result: 100
